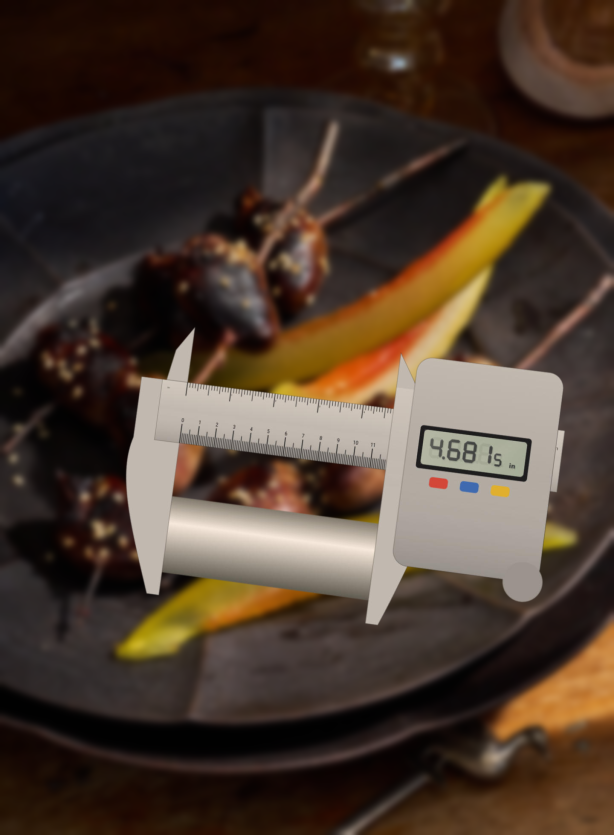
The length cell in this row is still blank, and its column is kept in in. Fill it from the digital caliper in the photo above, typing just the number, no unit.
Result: 4.6815
